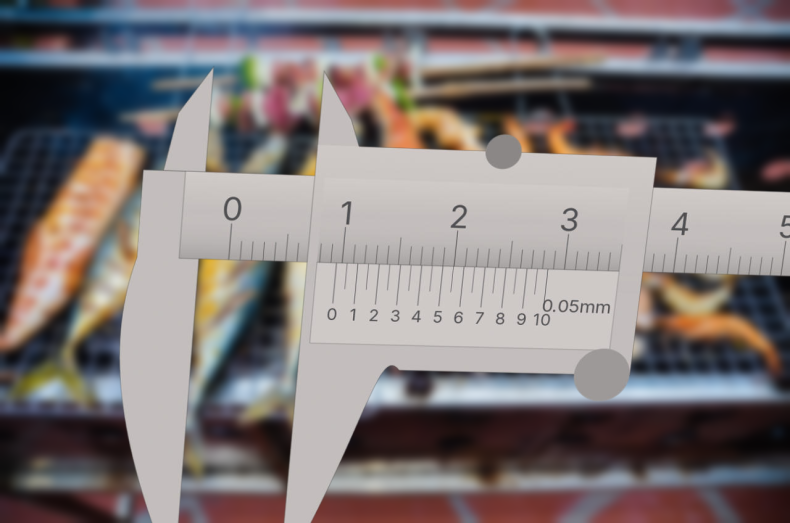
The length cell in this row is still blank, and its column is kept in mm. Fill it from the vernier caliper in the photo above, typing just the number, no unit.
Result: 9.5
